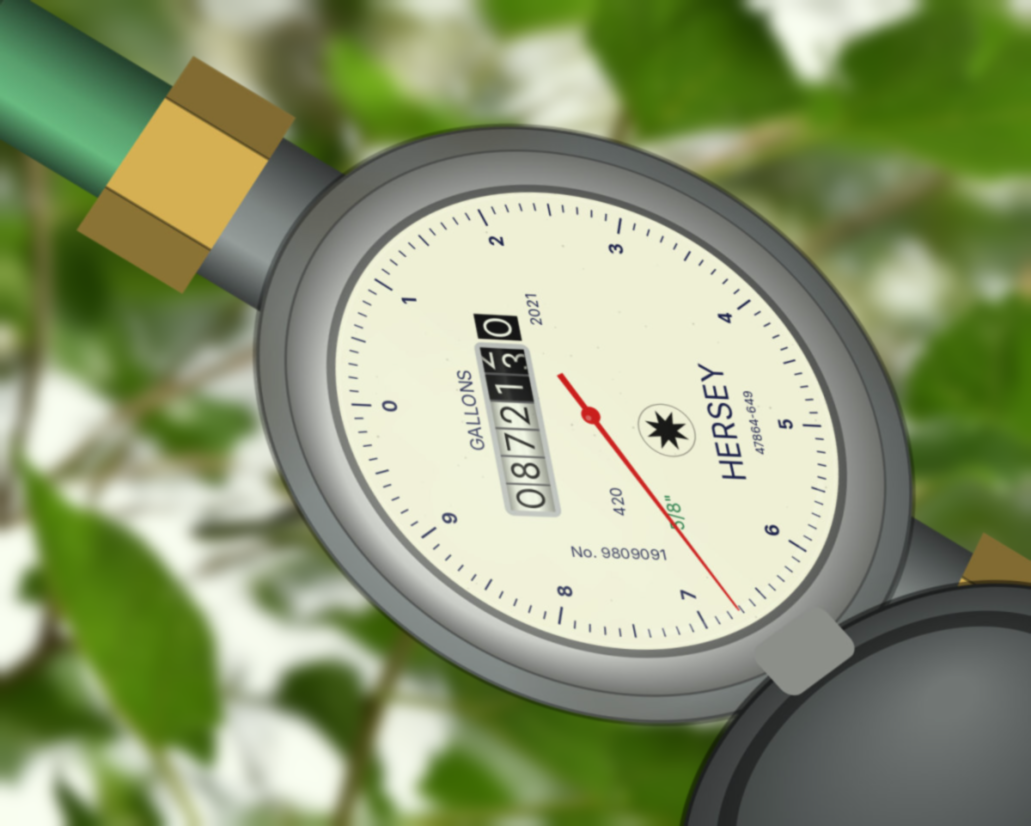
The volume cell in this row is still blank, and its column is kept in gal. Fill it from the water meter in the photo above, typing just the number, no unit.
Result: 872126.7
